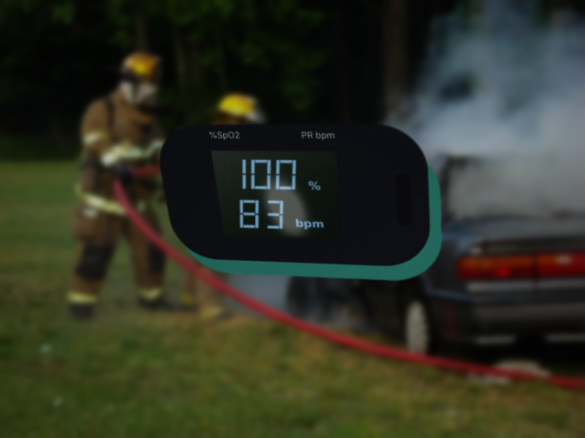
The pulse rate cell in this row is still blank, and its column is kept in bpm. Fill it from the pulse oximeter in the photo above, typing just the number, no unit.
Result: 83
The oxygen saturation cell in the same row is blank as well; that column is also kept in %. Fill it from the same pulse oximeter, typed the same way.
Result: 100
